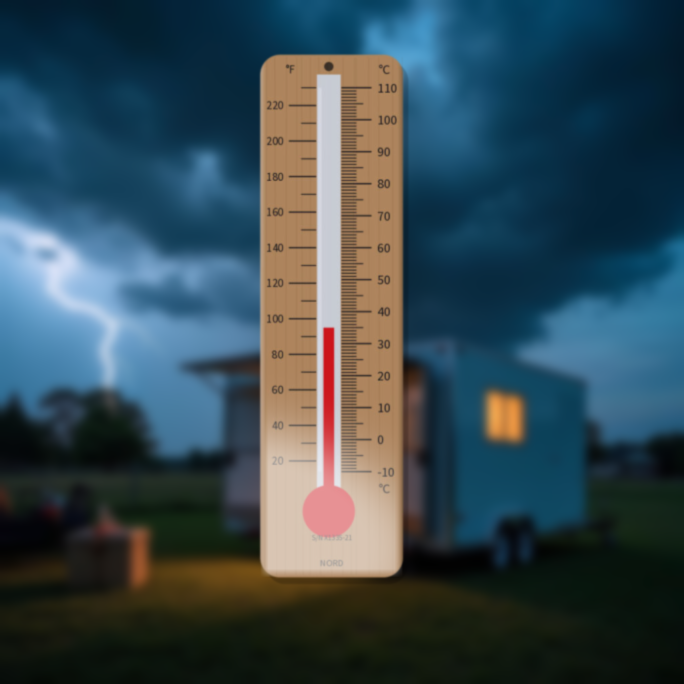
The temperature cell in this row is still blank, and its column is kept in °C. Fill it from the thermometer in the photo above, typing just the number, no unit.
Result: 35
